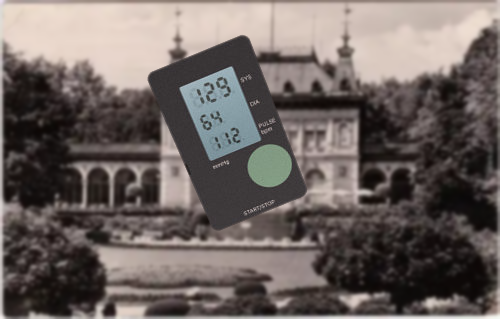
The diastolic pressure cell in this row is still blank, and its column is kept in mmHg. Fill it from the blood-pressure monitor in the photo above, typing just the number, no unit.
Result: 64
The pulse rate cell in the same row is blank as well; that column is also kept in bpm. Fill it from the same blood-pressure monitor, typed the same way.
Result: 112
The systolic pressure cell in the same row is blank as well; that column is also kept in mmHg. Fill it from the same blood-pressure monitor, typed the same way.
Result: 129
